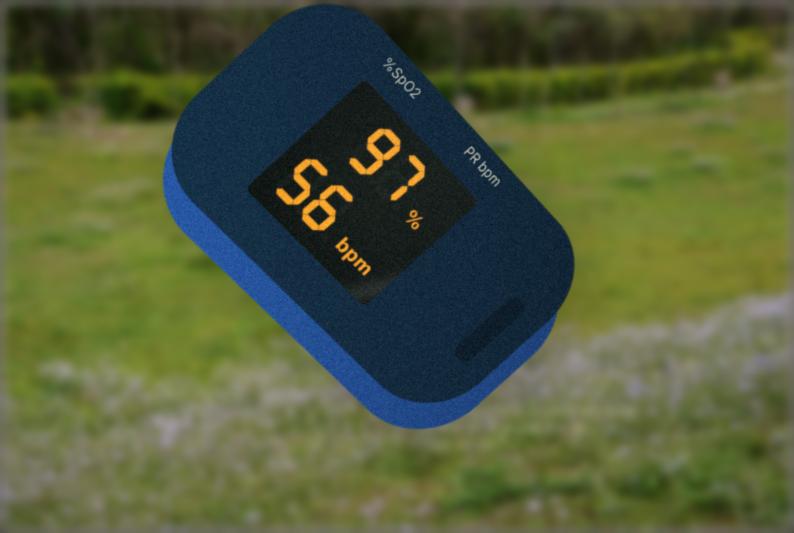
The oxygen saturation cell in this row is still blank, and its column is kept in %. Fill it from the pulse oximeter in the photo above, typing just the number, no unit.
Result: 97
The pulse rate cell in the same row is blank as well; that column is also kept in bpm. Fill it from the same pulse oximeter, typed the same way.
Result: 56
